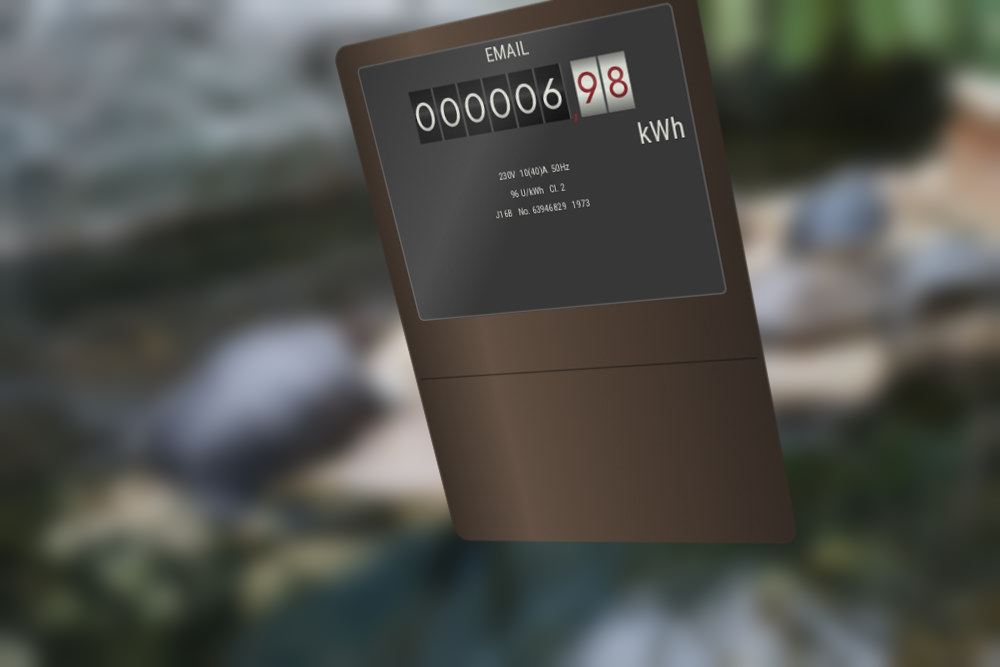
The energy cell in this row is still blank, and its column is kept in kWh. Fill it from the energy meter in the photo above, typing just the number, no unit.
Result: 6.98
